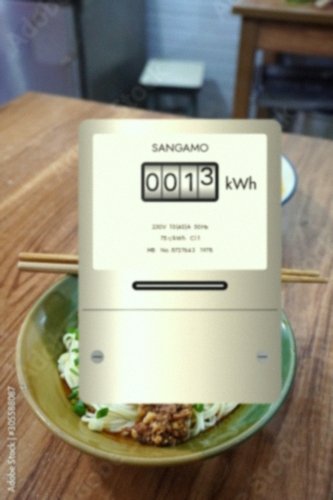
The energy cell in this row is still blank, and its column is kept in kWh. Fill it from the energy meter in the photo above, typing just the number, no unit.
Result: 13
